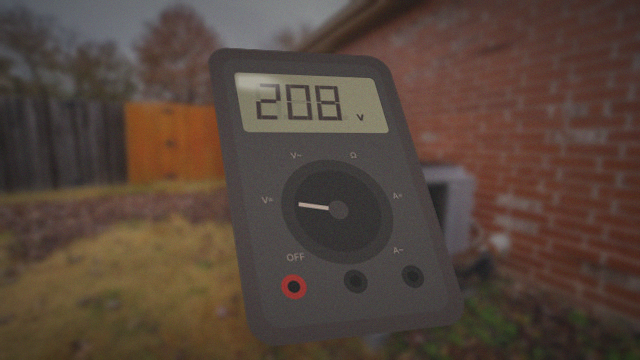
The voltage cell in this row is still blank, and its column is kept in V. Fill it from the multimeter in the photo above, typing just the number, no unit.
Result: 208
